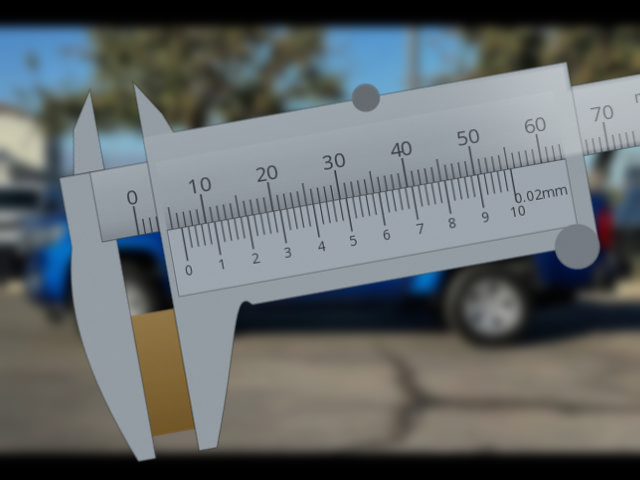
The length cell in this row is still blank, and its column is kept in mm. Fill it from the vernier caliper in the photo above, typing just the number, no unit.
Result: 6.4
